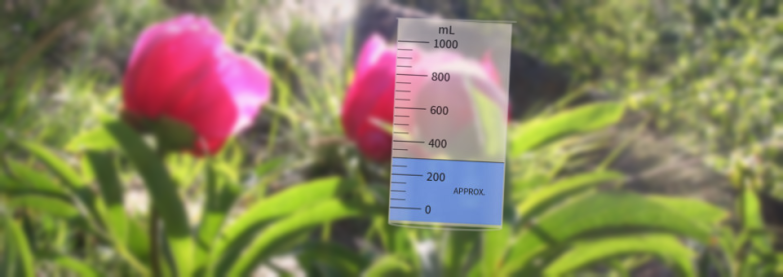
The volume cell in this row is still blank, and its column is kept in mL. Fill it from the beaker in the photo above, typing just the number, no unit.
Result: 300
